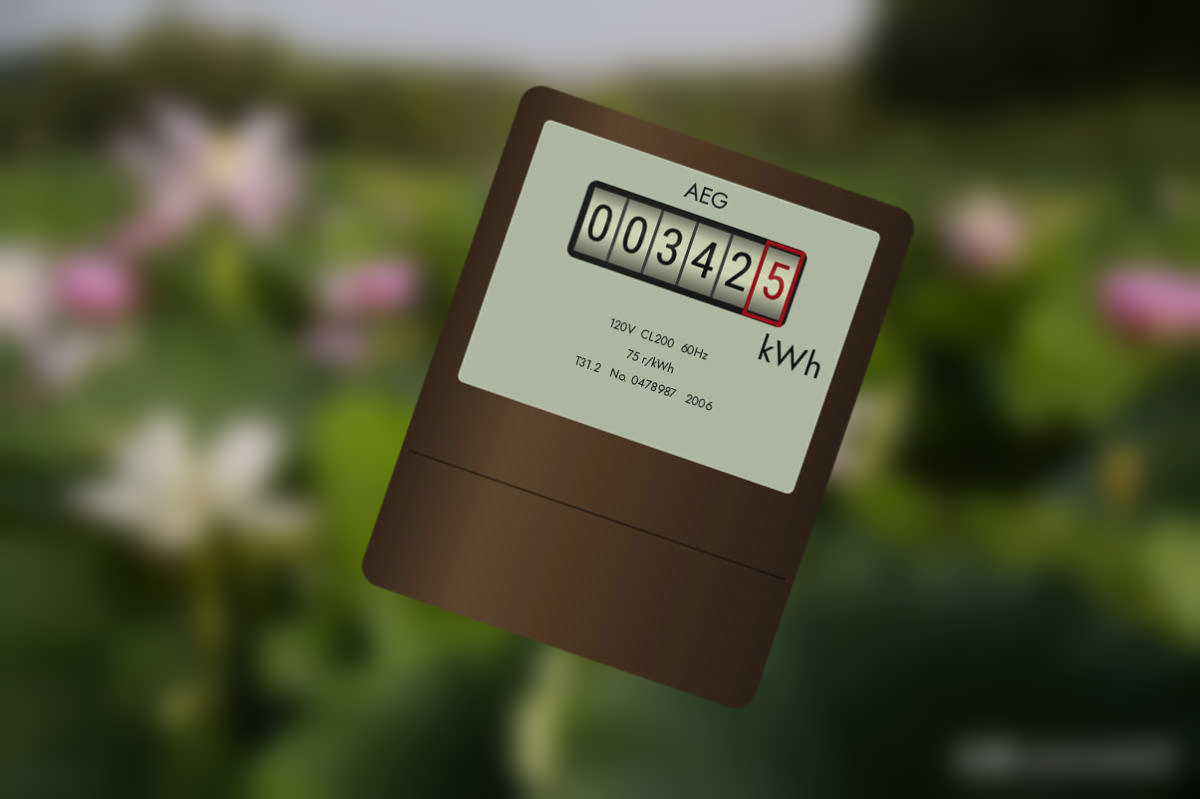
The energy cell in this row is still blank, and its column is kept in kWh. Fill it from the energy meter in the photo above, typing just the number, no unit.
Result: 342.5
